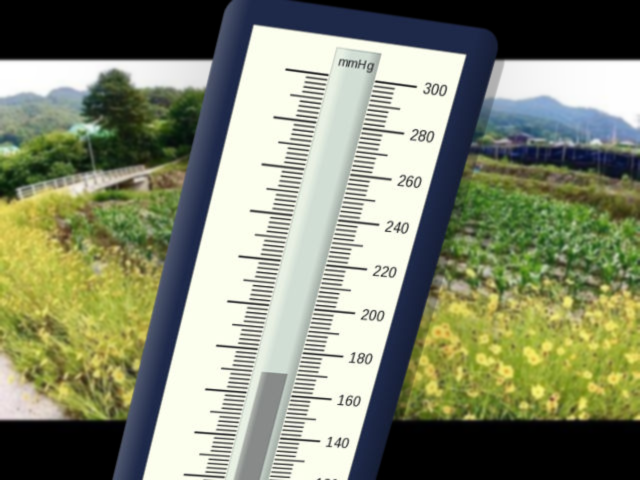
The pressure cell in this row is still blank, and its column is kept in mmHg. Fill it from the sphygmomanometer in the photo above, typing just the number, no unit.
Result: 170
